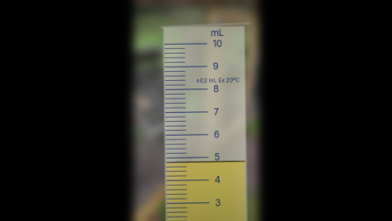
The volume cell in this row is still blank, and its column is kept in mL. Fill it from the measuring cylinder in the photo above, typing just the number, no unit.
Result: 4.8
